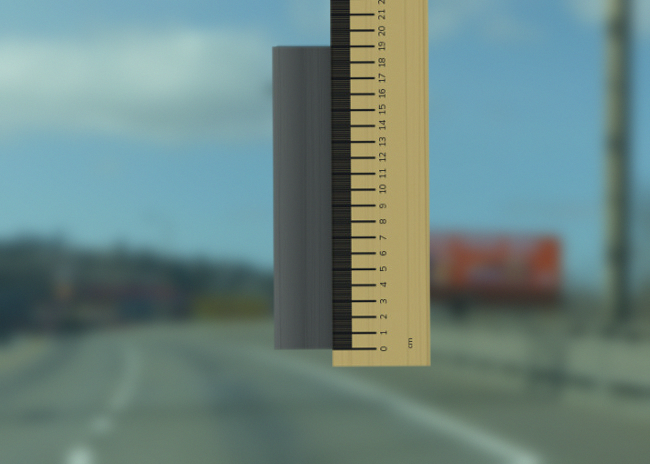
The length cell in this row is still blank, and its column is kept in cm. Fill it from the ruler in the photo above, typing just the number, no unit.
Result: 19
